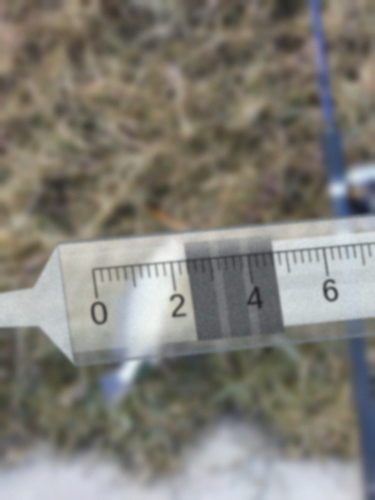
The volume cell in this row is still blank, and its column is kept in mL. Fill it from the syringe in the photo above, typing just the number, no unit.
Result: 2.4
